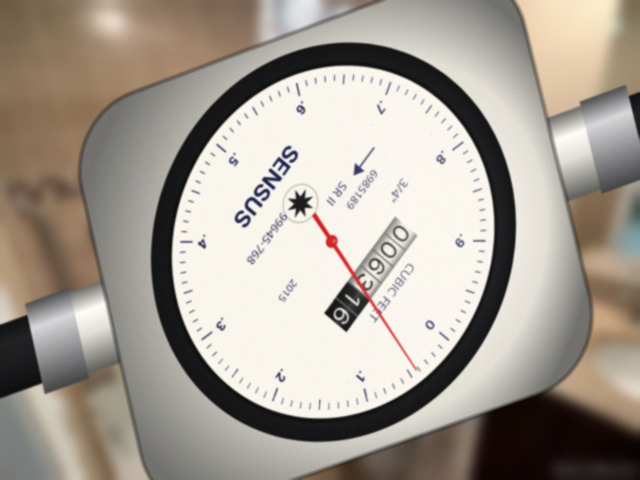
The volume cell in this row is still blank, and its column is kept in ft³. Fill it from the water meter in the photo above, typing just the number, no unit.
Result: 6316.04
